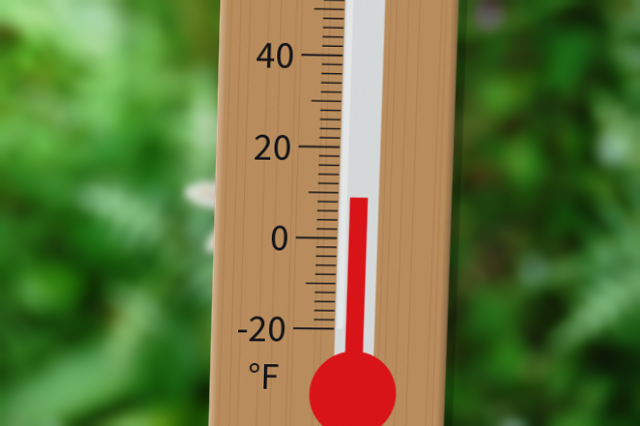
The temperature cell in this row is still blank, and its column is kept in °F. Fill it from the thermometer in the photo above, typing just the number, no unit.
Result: 9
